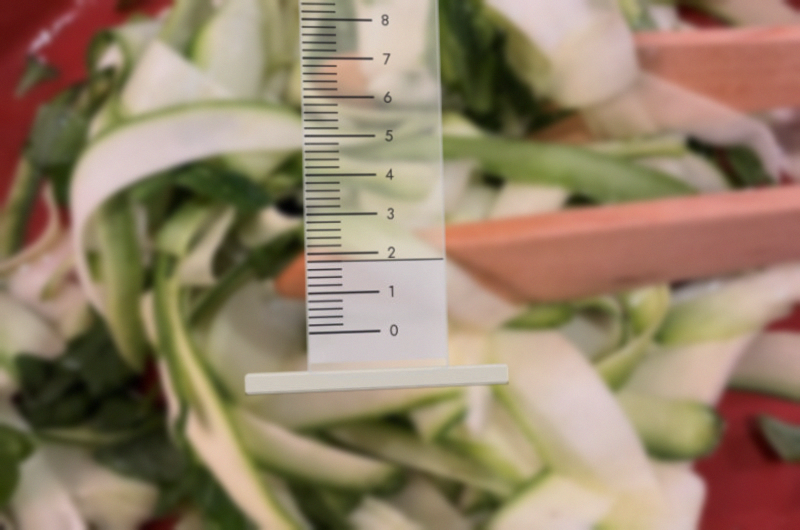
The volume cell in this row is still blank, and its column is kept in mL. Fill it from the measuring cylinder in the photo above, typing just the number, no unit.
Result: 1.8
